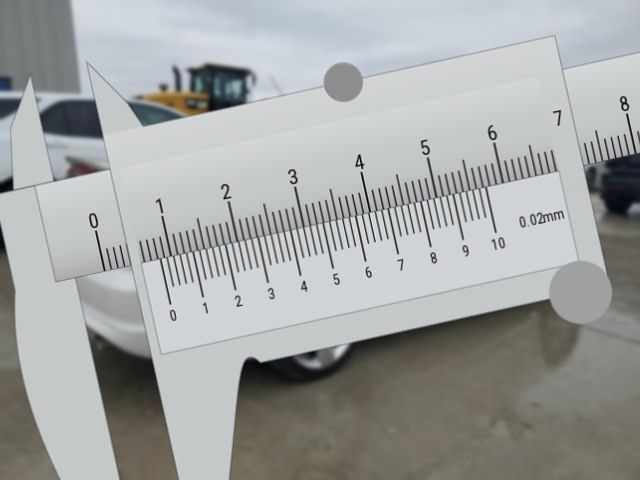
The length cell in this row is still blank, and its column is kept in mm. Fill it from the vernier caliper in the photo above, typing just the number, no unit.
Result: 8.4
